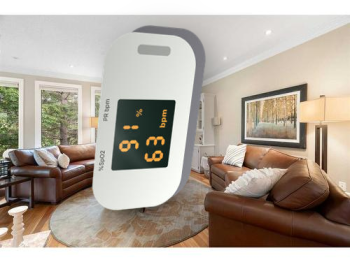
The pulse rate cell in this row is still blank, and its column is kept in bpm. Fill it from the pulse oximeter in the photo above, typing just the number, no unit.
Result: 63
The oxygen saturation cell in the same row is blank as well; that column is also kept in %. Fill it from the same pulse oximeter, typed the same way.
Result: 91
